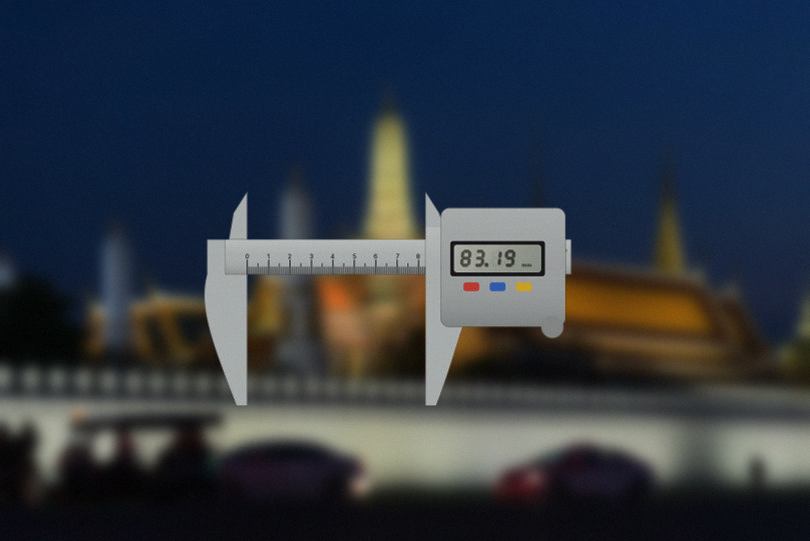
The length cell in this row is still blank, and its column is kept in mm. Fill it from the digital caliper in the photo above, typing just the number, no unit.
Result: 83.19
